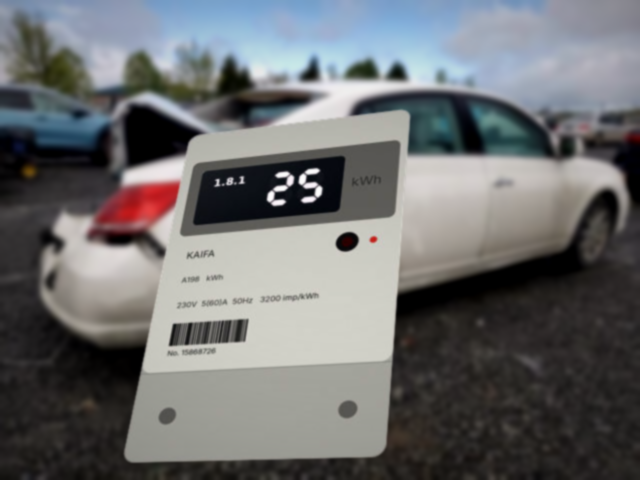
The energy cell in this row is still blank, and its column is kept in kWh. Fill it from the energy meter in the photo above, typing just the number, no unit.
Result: 25
